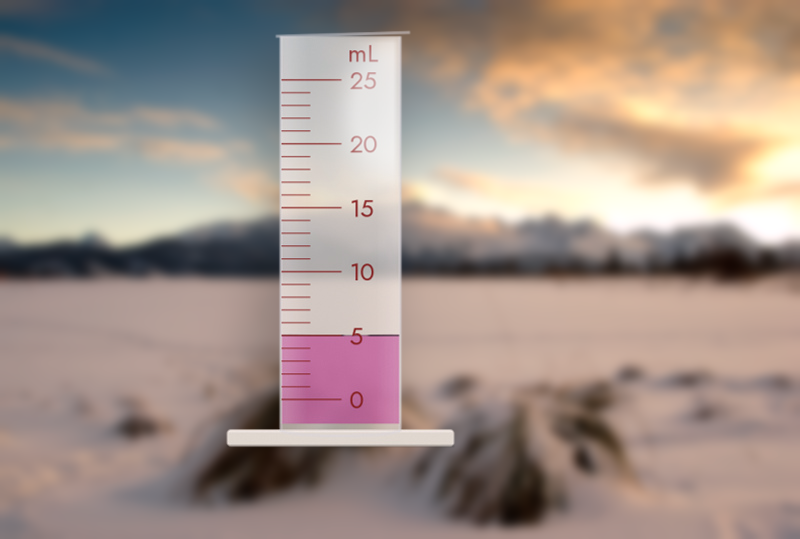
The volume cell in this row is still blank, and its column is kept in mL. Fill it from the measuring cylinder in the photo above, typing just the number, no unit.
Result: 5
